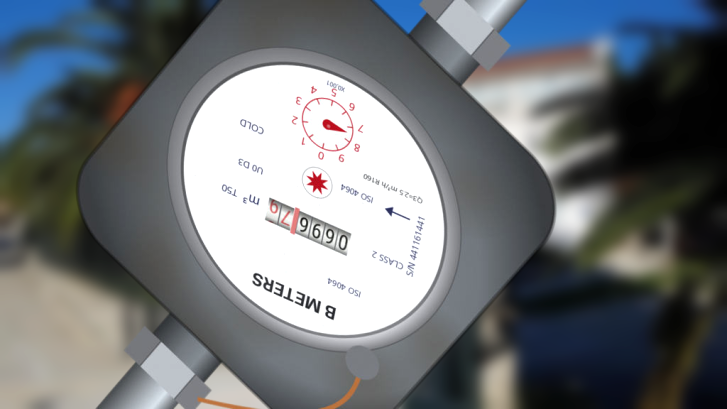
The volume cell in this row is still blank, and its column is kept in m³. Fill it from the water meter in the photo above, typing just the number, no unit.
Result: 696.787
